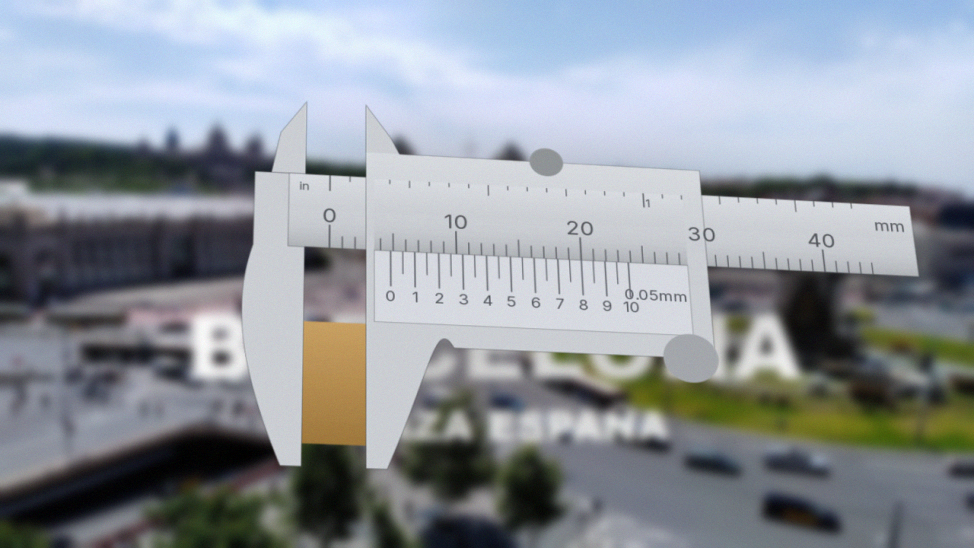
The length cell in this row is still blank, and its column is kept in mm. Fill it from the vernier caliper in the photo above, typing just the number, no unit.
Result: 4.8
